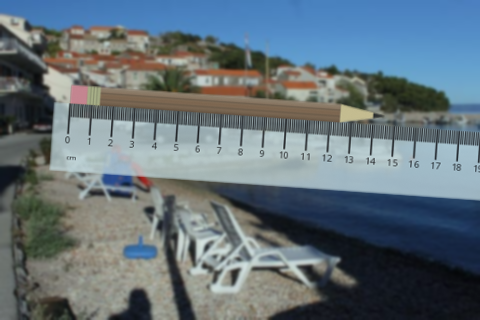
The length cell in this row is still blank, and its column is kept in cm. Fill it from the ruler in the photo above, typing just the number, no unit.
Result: 14.5
